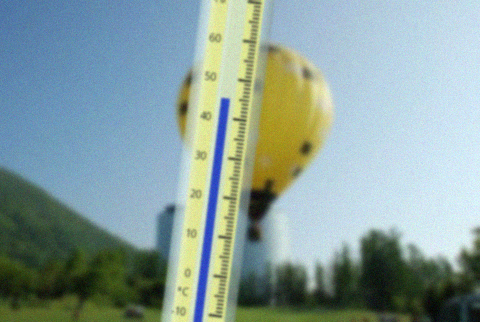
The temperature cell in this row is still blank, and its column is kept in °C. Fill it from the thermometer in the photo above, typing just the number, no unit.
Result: 45
